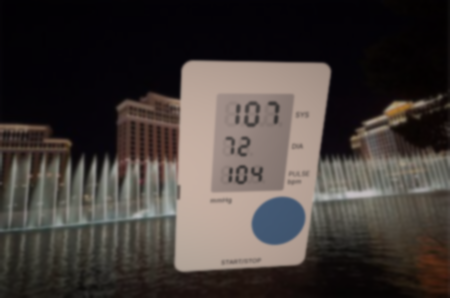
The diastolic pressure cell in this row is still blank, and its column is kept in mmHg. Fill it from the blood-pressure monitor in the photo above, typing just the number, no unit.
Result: 72
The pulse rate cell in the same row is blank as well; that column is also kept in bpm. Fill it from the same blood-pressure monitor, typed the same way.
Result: 104
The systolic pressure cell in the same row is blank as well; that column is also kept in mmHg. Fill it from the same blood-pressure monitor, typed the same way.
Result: 107
